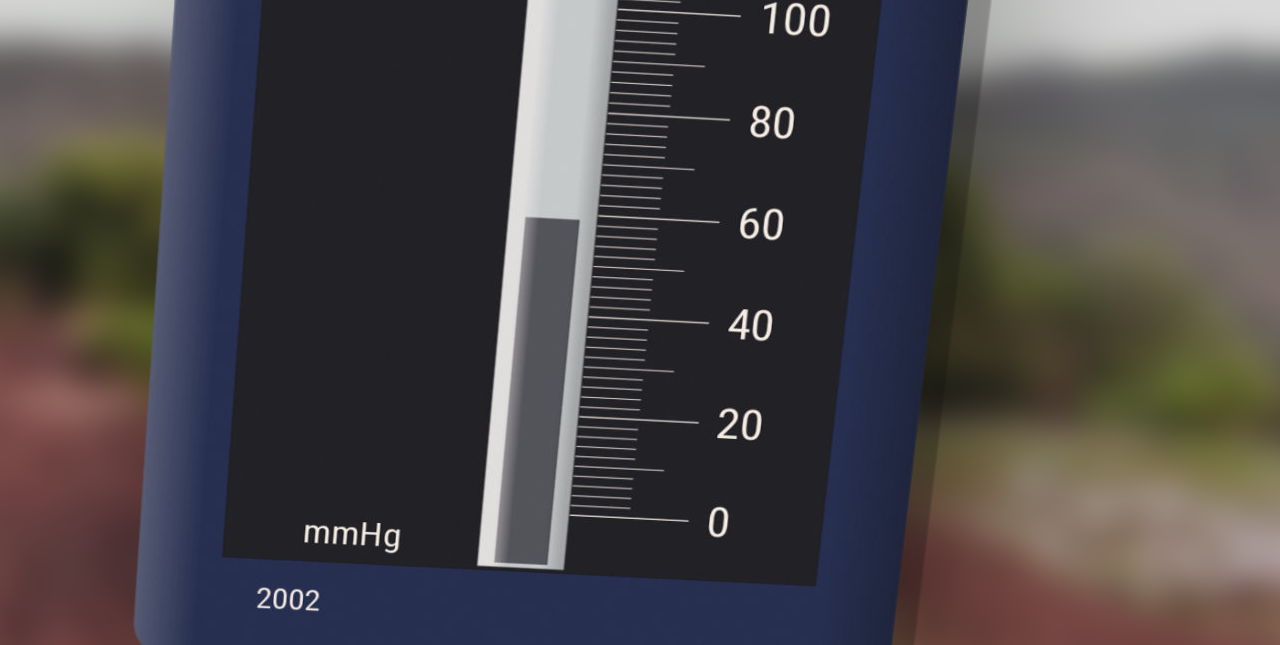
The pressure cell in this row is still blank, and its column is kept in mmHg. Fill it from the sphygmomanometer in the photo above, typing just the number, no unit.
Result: 59
